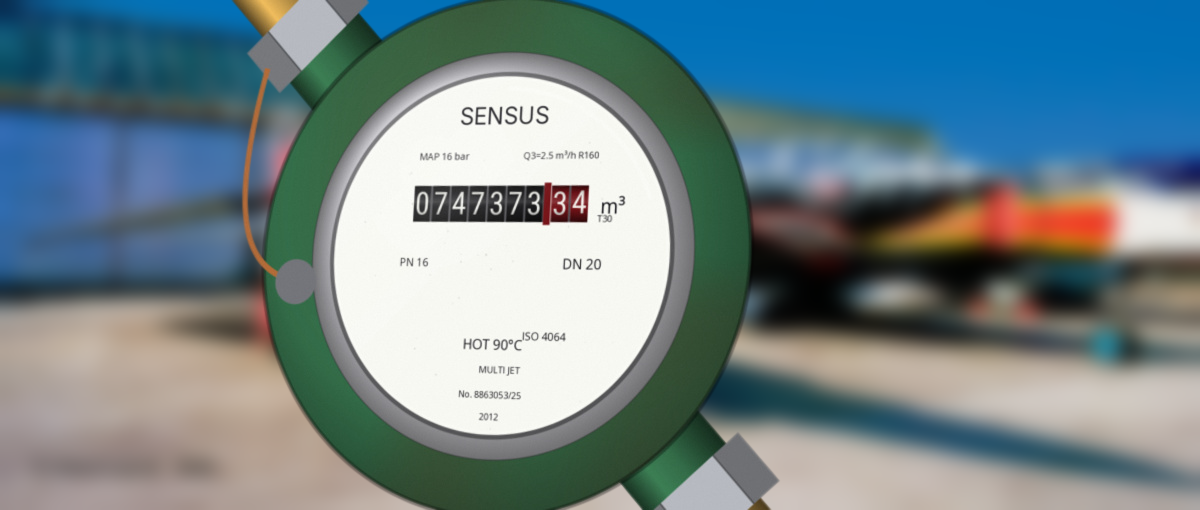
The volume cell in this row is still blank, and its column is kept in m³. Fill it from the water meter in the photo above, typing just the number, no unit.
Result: 747373.34
